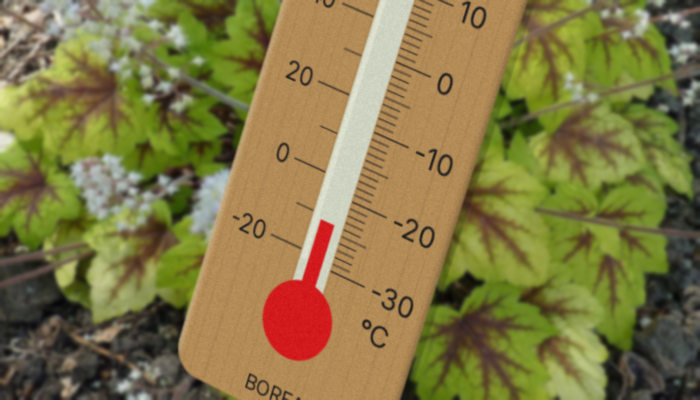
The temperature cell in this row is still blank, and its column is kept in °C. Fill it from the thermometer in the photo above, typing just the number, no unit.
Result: -24
